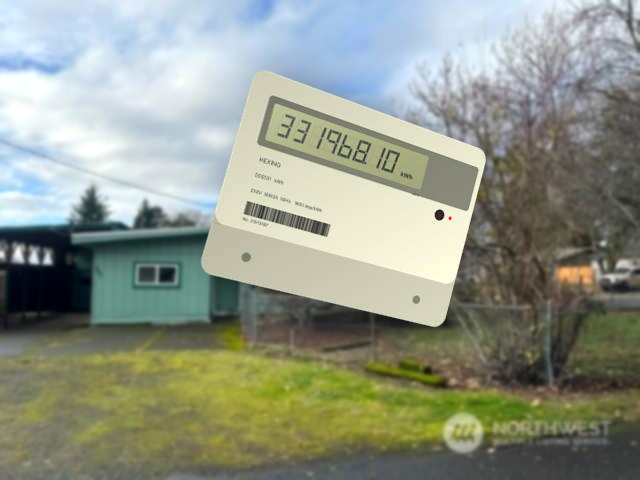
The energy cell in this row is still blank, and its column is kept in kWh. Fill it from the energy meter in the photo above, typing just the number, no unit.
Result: 331968.10
